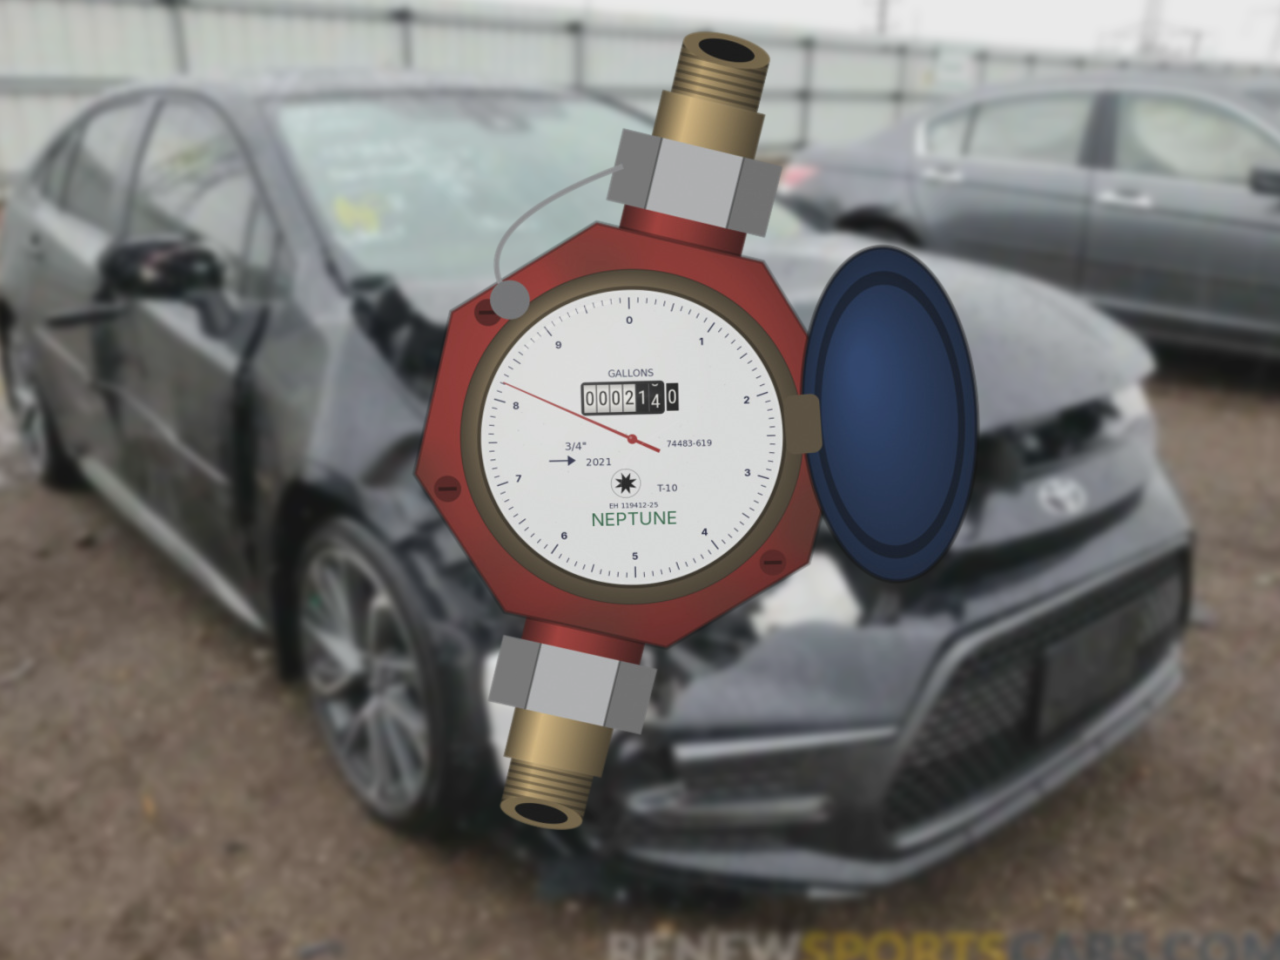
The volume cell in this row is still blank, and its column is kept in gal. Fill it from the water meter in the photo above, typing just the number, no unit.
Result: 2138.2
